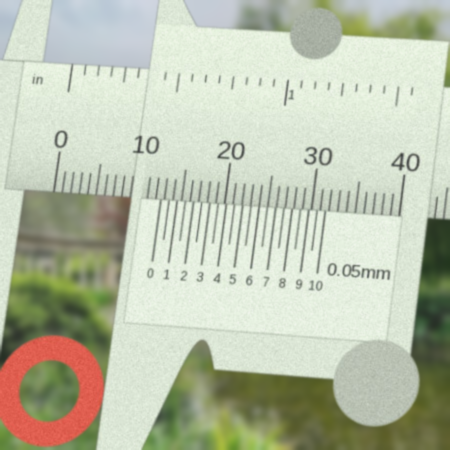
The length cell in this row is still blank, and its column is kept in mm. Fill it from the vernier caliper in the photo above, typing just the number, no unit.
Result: 12.6
